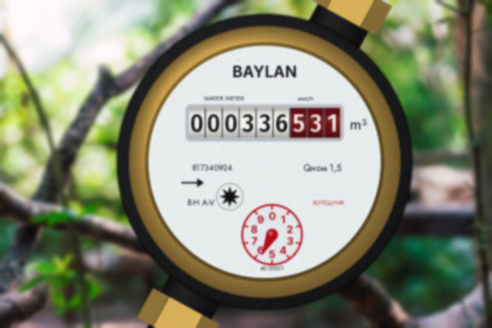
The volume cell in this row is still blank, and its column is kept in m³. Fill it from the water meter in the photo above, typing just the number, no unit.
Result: 336.5315
